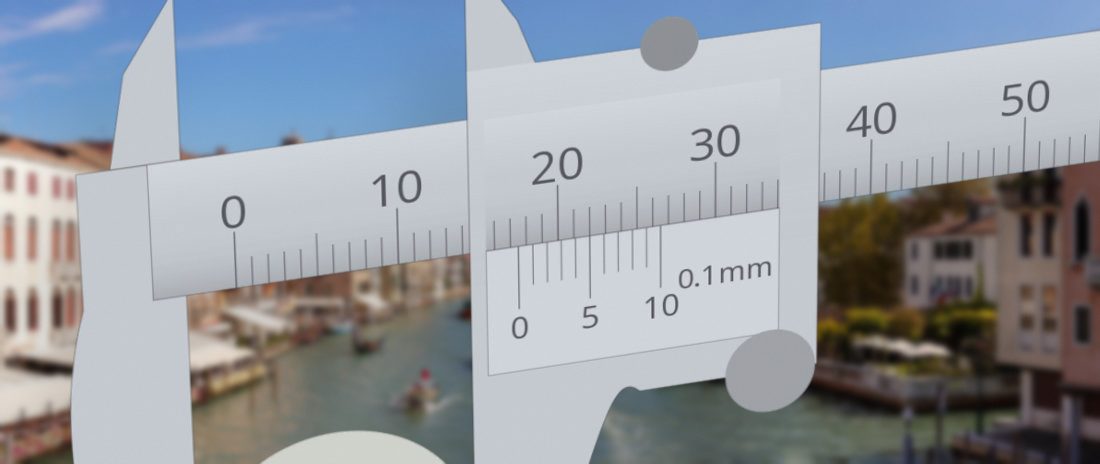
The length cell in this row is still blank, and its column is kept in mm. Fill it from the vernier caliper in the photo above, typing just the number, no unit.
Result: 17.5
